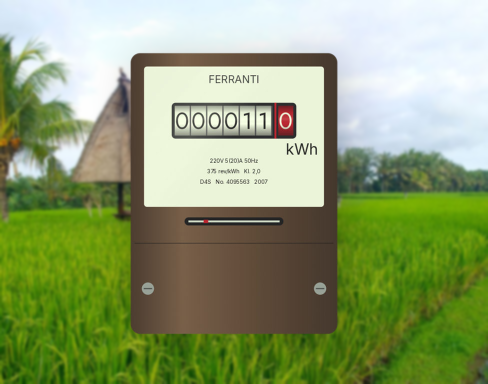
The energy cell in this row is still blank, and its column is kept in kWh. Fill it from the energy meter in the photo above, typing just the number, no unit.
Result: 11.0
